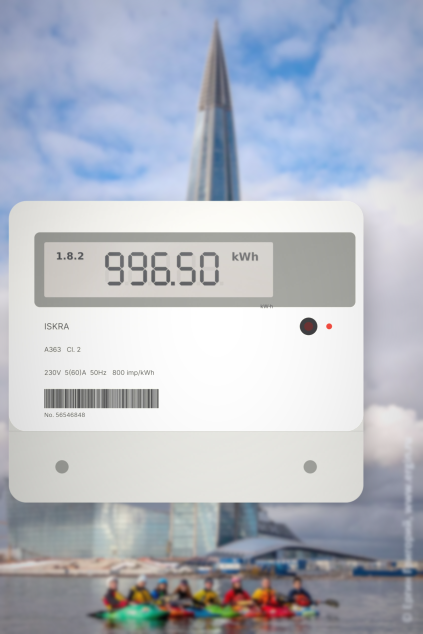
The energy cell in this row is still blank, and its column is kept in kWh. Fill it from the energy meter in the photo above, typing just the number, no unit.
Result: 996.50
